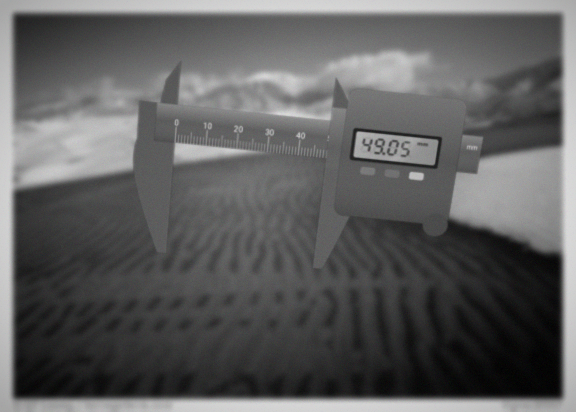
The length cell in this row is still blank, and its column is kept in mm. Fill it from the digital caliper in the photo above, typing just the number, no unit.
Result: 49.05
